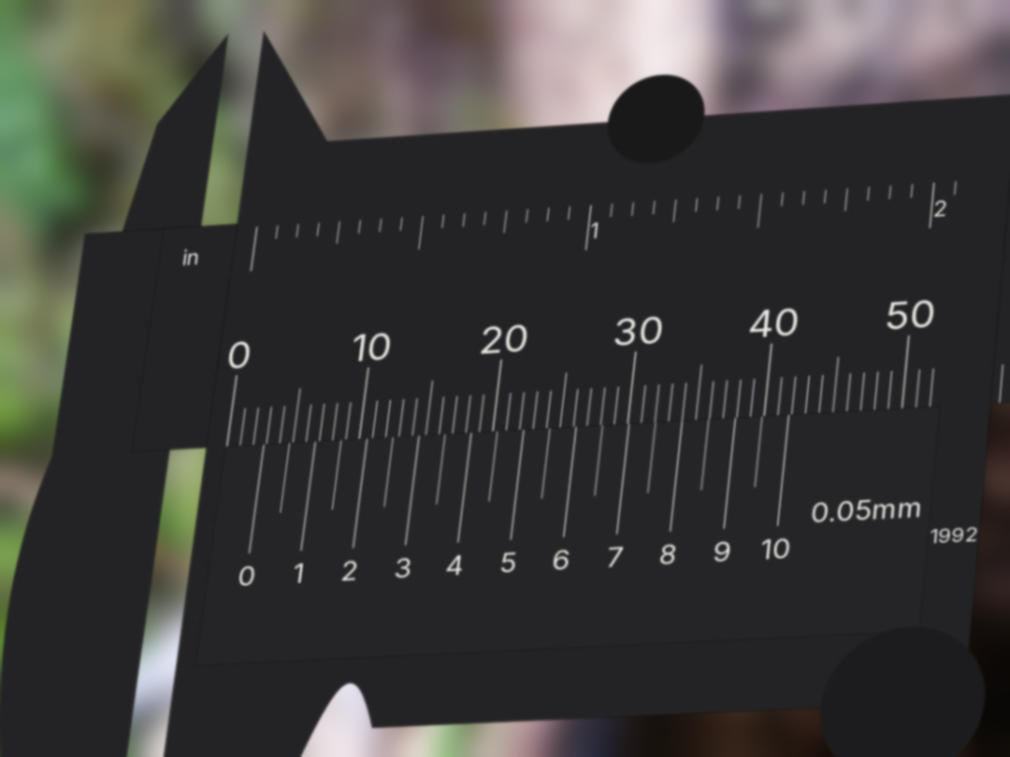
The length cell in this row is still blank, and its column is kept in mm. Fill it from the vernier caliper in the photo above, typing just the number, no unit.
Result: 2.8
